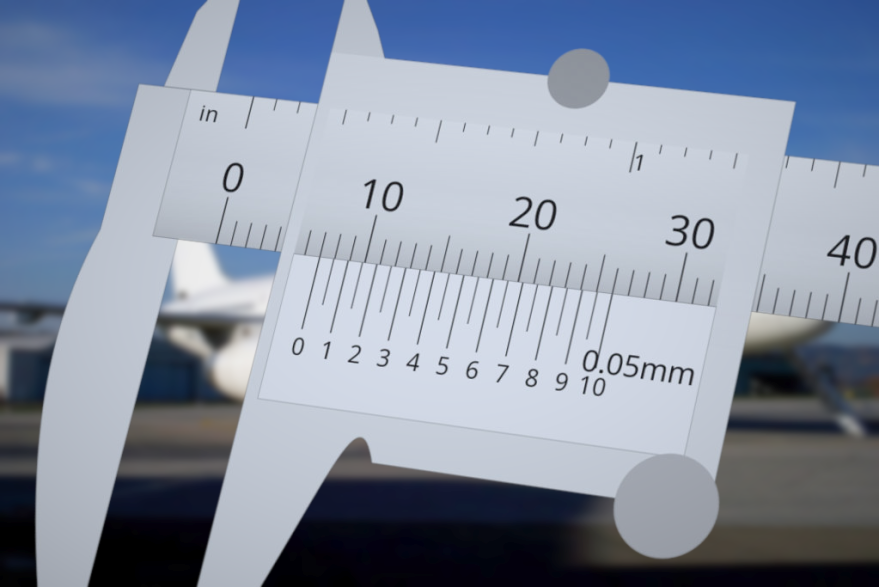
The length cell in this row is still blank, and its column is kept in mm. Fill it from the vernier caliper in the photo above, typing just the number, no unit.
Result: 7.0
